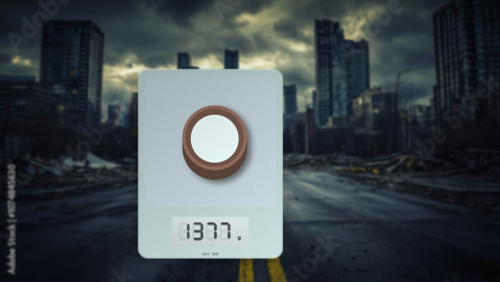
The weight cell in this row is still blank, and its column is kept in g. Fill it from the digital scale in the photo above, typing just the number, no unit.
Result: 1377
